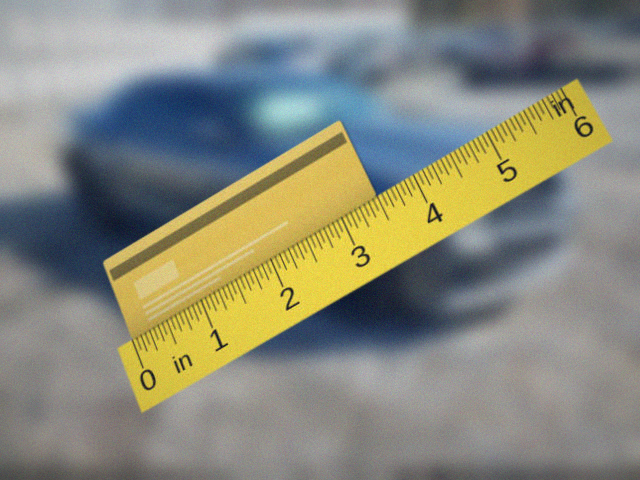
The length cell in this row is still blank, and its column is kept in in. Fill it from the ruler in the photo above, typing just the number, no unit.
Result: 3.5
